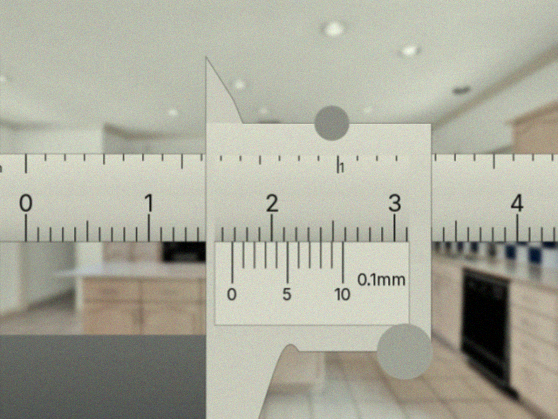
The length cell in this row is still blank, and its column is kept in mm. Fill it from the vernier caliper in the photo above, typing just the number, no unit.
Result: 16.8
